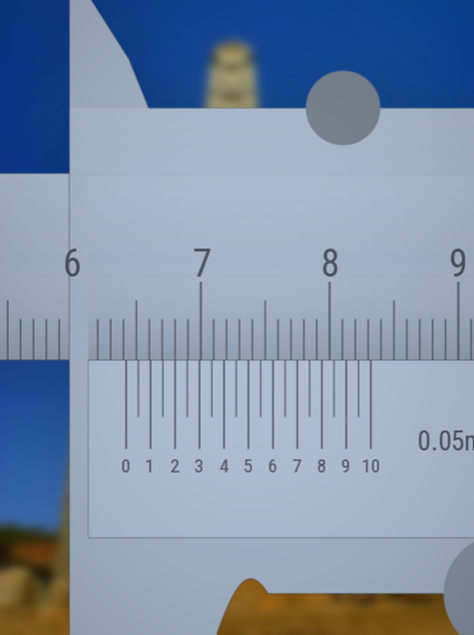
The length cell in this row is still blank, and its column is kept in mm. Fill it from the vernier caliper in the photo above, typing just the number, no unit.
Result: 64.2
